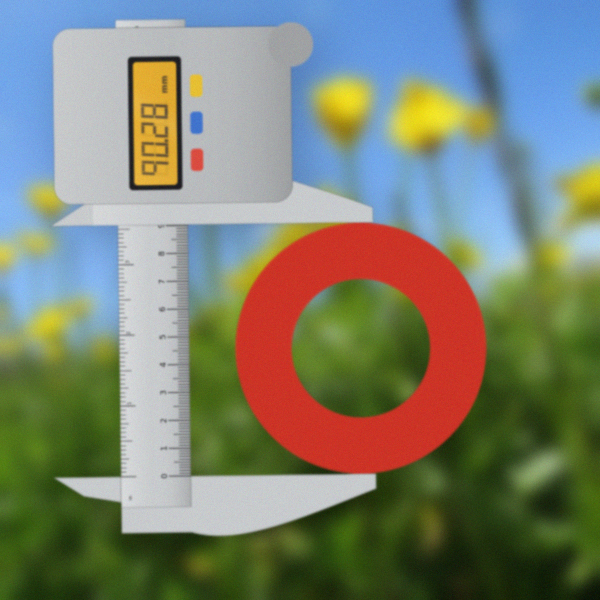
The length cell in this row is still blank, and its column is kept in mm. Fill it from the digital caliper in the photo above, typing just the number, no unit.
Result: 90.28
